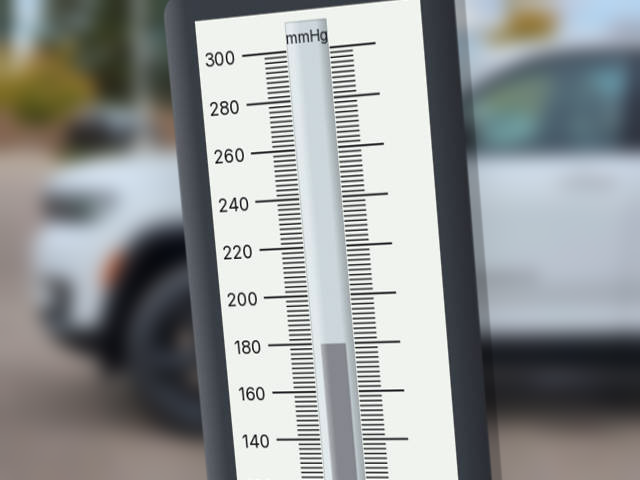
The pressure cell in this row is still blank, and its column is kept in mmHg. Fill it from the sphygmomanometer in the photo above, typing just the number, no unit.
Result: 180
